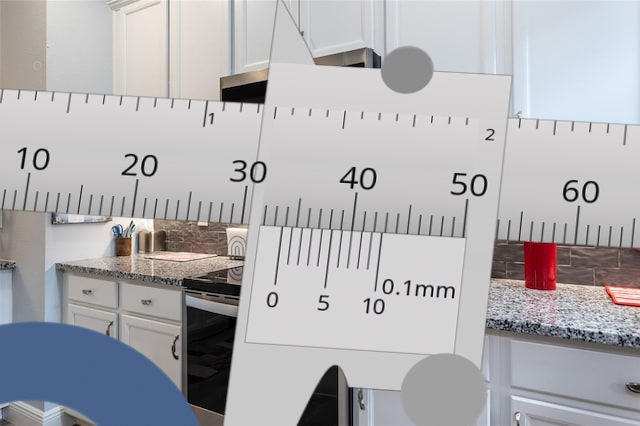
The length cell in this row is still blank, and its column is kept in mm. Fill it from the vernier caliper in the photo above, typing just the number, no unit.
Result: 33.7
